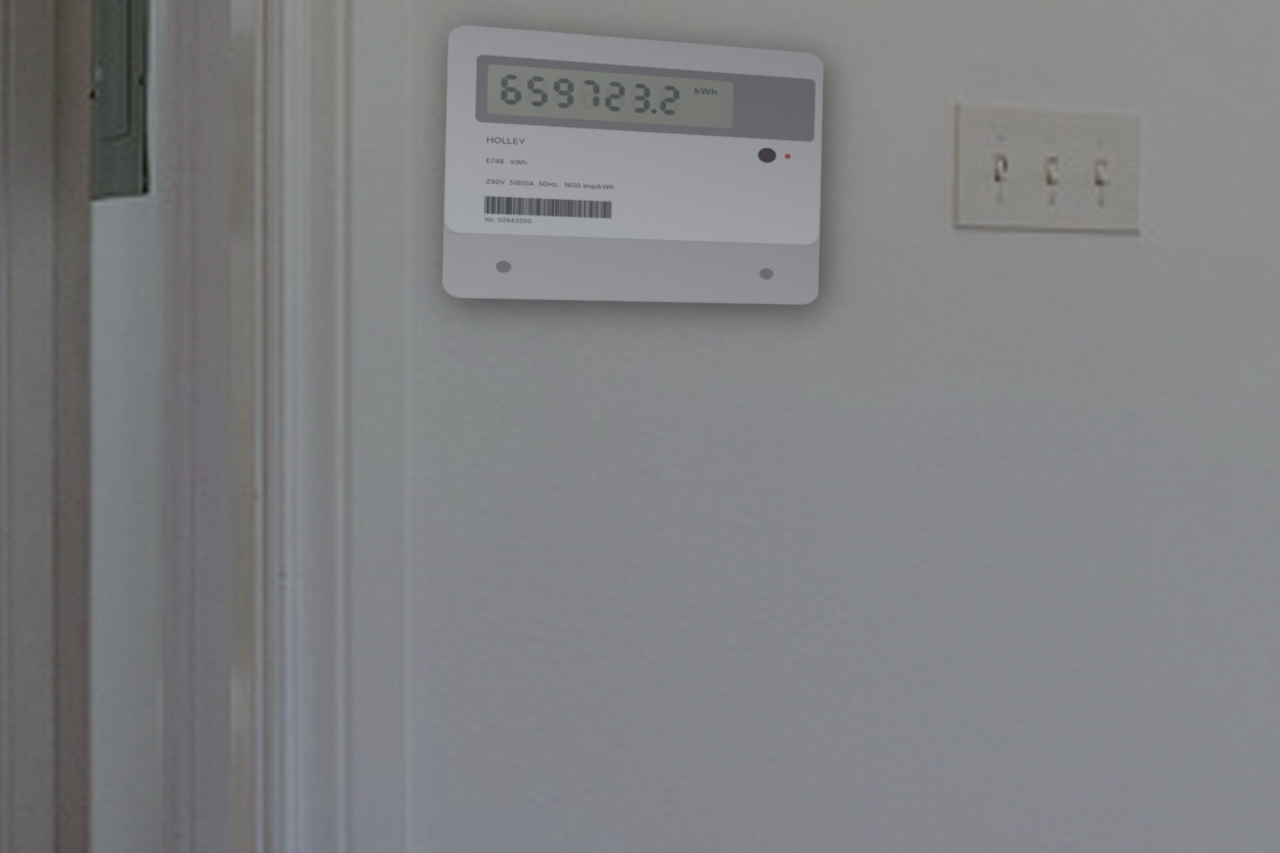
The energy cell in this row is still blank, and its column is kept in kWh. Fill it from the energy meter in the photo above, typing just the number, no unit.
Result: 659723.2
